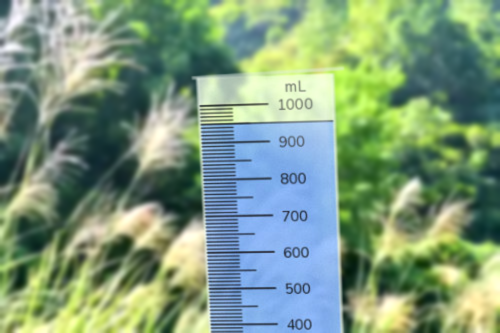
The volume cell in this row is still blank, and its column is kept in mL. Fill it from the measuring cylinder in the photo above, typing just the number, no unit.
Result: 950
